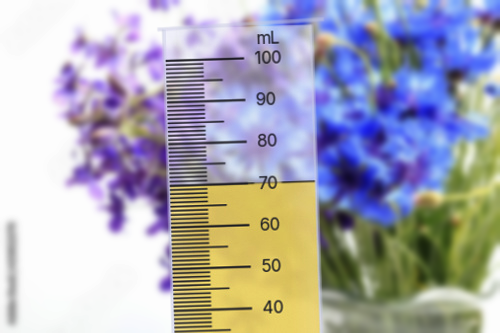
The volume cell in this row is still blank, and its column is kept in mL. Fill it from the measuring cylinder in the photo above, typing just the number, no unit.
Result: 70
